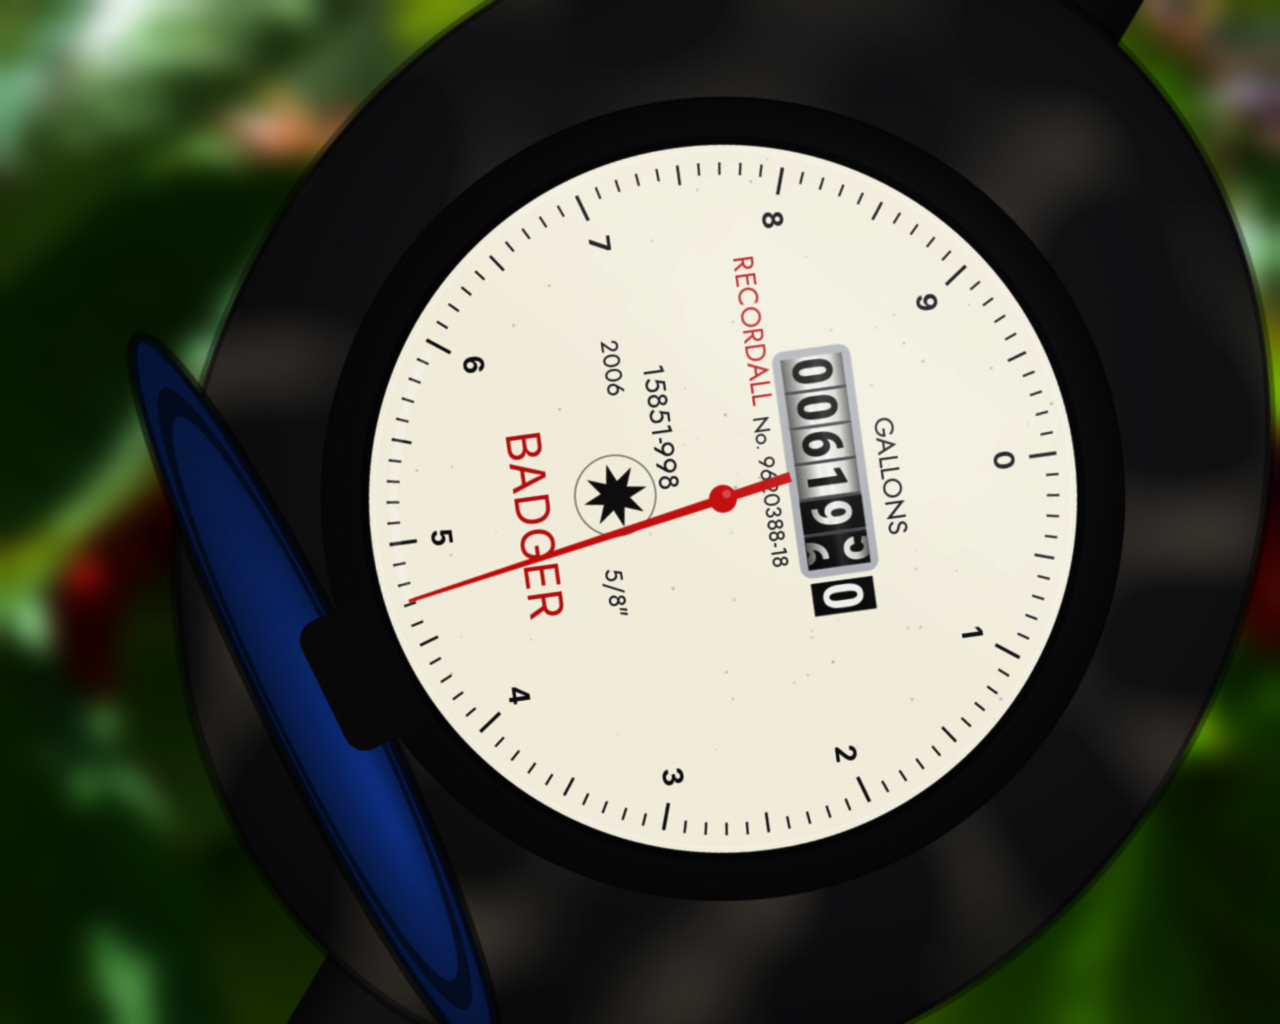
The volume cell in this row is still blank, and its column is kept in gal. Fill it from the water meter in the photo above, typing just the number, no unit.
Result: 61954.7
